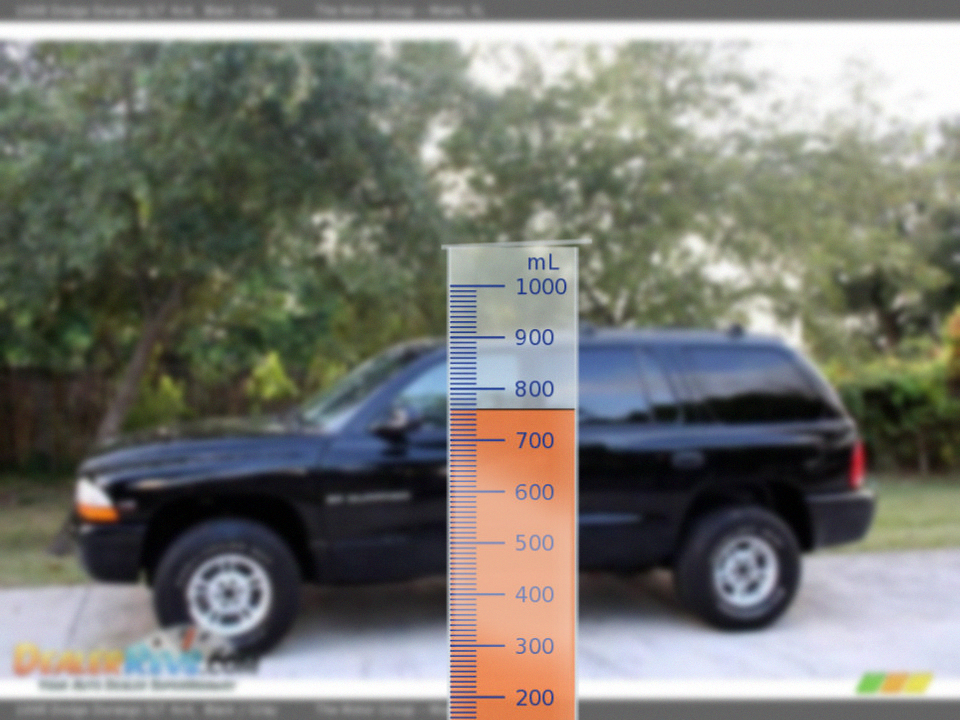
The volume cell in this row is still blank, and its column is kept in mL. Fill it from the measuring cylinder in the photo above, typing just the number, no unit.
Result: 760
